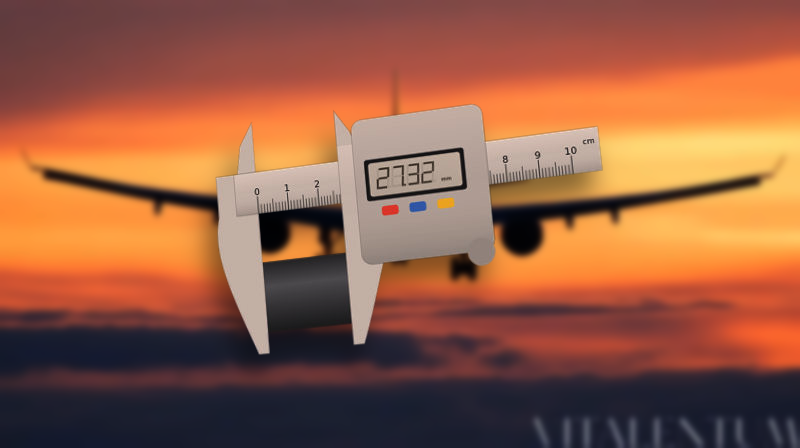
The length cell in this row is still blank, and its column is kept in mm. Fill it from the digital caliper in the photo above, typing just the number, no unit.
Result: 27.32
